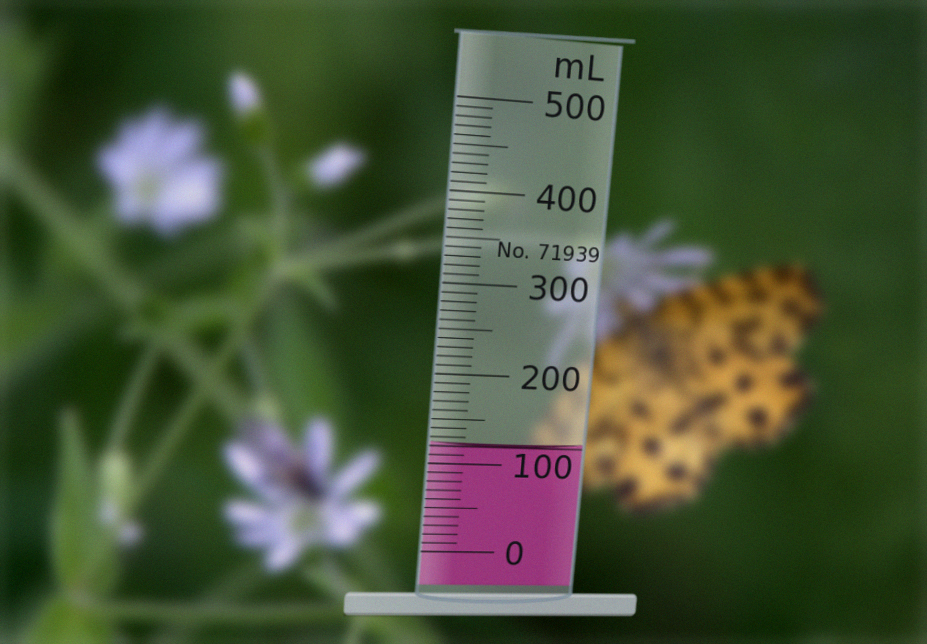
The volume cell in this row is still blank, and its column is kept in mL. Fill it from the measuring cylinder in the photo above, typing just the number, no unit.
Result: 120
